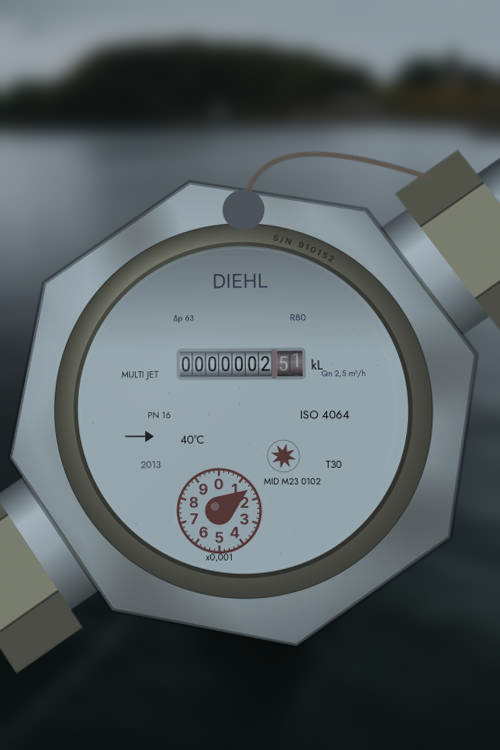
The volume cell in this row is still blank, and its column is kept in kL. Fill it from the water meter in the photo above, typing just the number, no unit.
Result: 2.511
